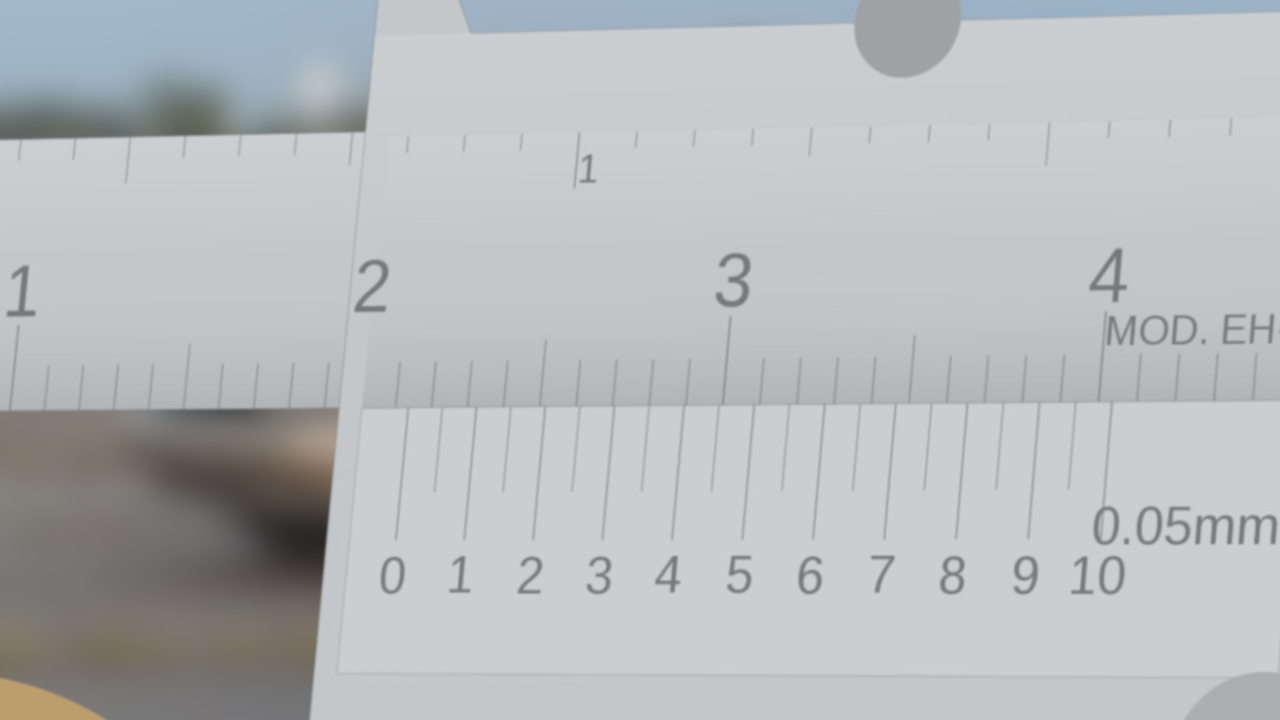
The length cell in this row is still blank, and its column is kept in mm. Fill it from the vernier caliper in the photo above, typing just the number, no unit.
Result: 21.35
